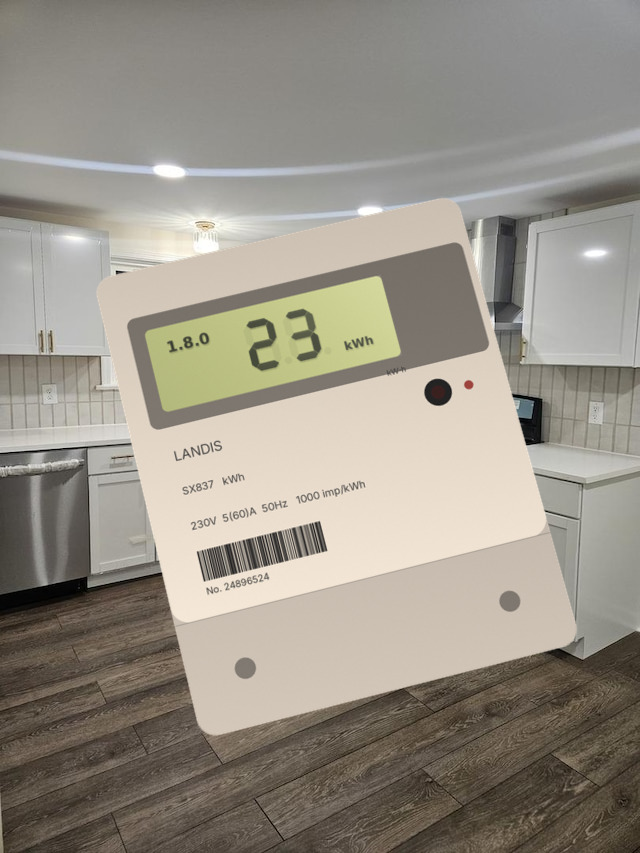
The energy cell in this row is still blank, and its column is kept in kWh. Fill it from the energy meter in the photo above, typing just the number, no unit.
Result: 23
